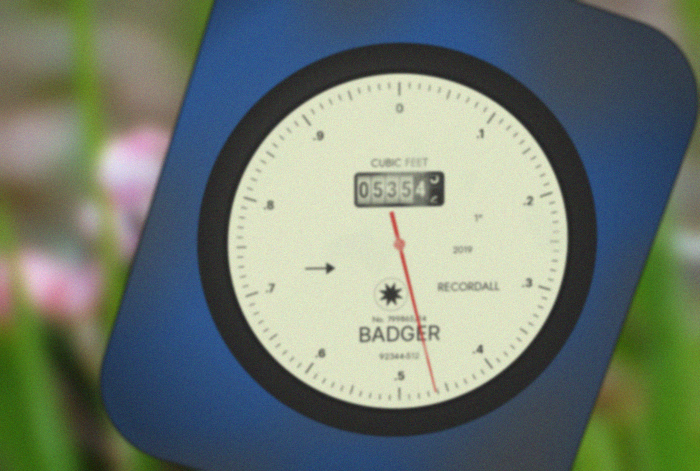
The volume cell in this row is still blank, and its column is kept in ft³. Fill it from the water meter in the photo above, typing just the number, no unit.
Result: 53545.46
